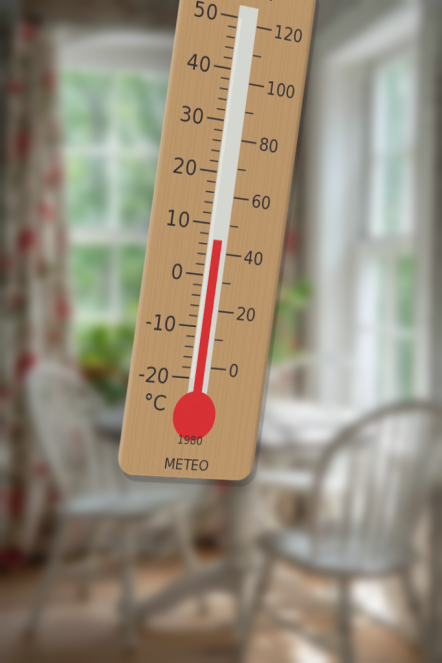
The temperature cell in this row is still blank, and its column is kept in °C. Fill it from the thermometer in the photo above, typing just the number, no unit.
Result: 7
